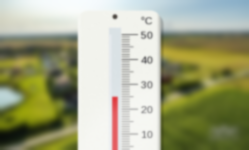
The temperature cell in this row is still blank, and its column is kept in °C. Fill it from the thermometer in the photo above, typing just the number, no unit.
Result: 25
